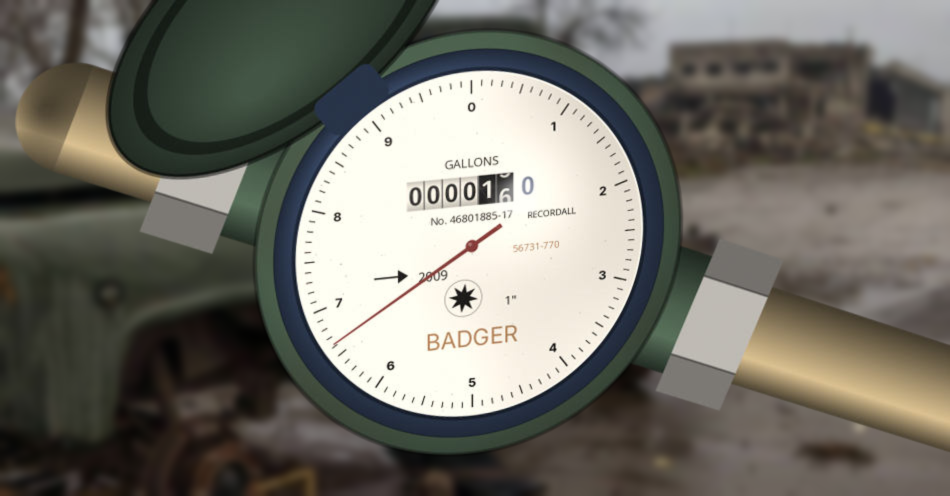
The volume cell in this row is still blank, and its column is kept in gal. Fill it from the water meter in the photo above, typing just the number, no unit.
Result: 156.6
